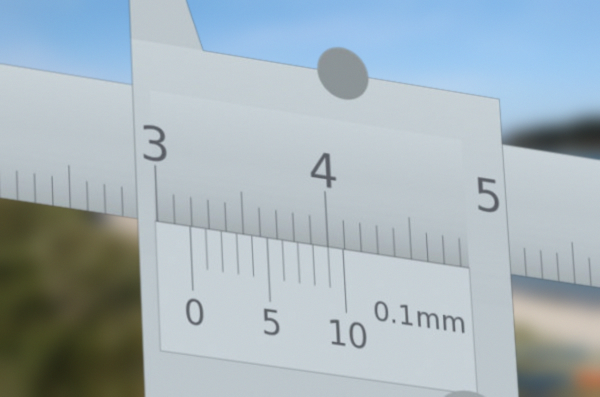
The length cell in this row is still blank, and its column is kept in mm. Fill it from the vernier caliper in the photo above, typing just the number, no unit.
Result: 31.9
